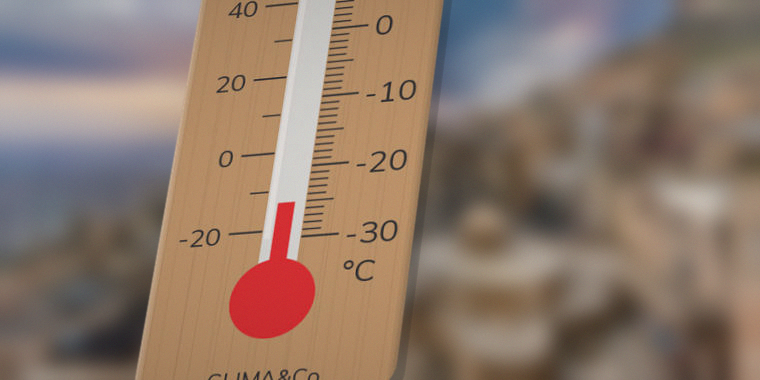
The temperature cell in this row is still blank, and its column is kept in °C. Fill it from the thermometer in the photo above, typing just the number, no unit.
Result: -25
